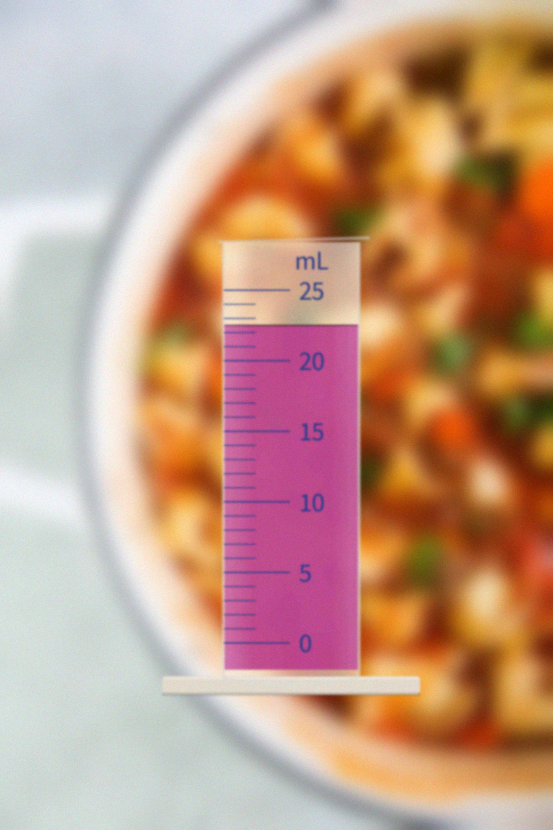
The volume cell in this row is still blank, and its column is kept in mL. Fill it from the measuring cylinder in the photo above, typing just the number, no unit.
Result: 22.5
